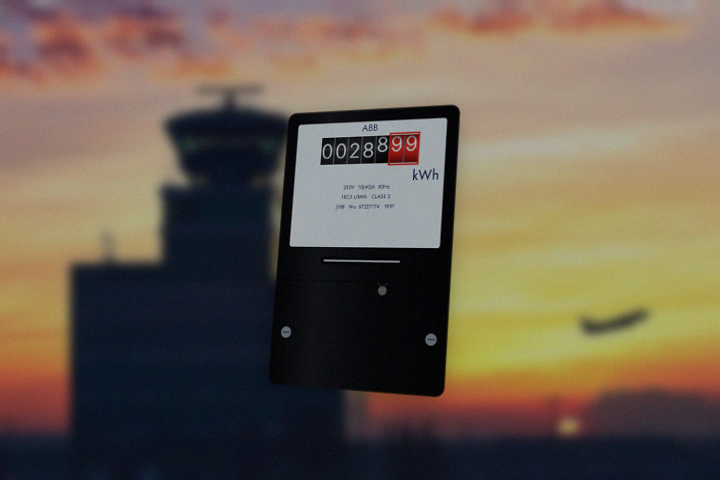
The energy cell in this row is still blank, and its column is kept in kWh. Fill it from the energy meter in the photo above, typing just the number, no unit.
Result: 288.99
